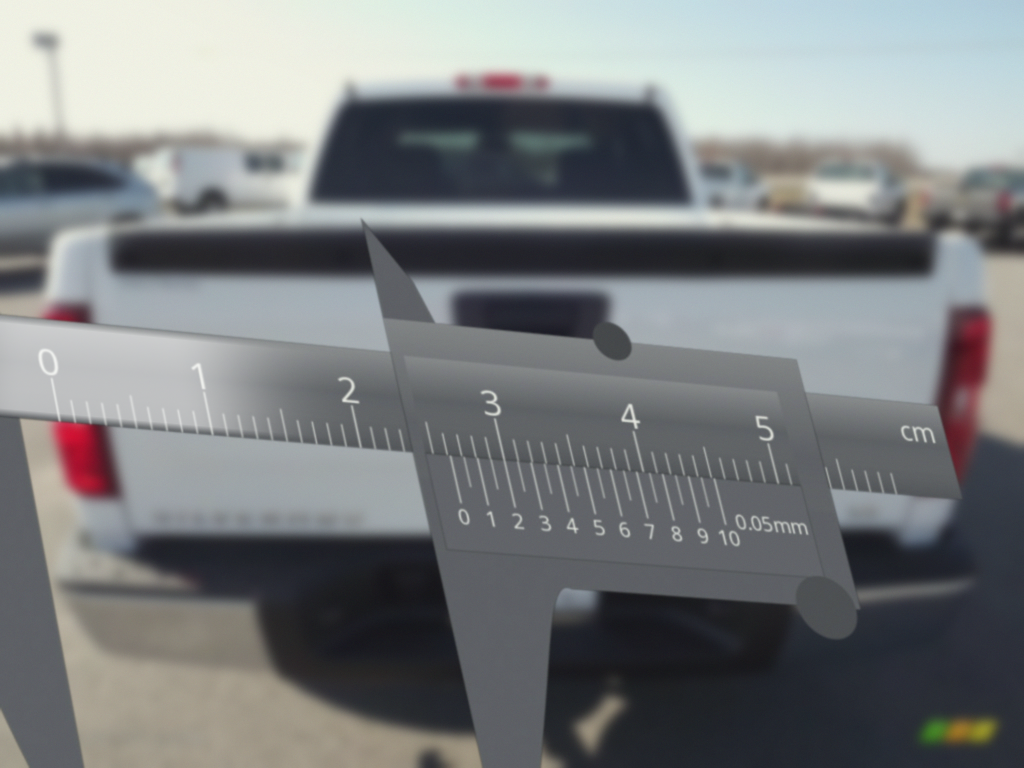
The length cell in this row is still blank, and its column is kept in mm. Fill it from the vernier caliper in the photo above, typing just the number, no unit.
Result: 26.2
